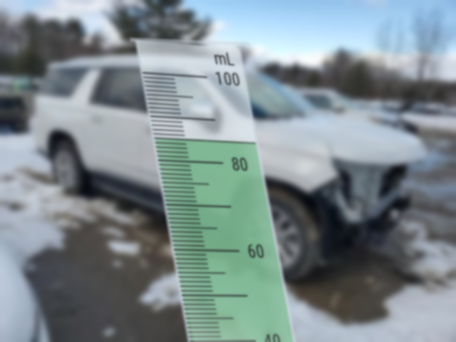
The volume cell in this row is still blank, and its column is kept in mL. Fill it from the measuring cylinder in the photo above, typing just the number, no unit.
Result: 85
